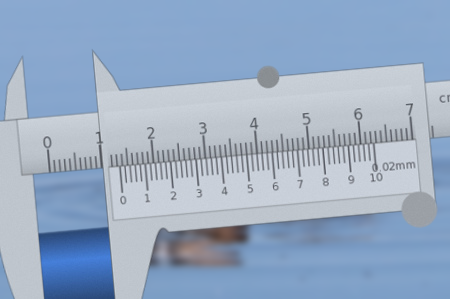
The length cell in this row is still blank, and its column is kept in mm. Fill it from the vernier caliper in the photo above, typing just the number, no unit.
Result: 13.5
